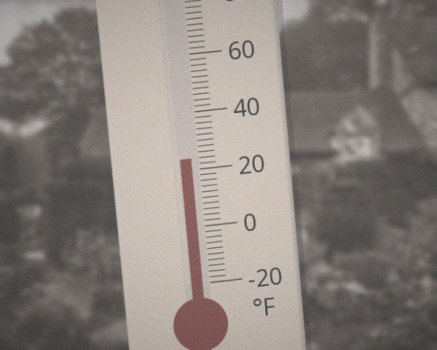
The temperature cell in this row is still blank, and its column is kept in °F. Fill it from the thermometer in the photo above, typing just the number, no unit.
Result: 24
